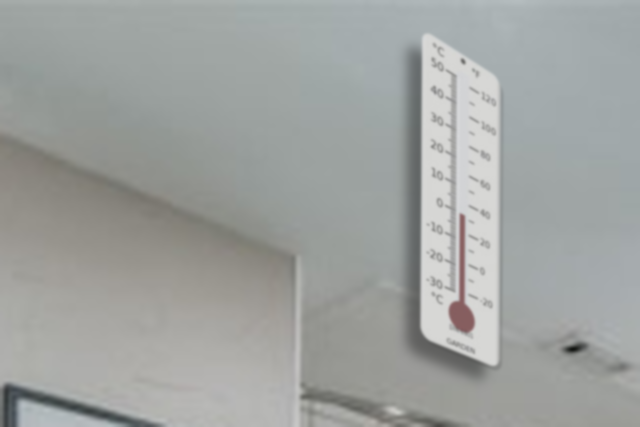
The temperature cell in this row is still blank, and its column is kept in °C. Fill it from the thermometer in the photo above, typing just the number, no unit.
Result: 0
